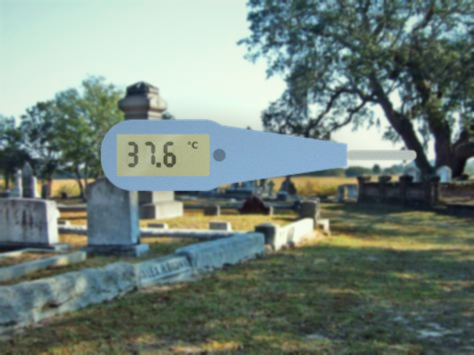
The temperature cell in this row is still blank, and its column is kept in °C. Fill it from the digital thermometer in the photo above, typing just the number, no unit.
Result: 37.6
